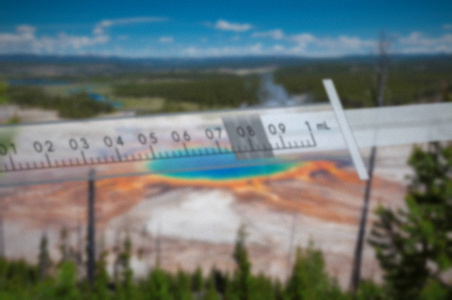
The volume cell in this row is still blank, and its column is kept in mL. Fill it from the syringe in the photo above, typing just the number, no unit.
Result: 0.74
